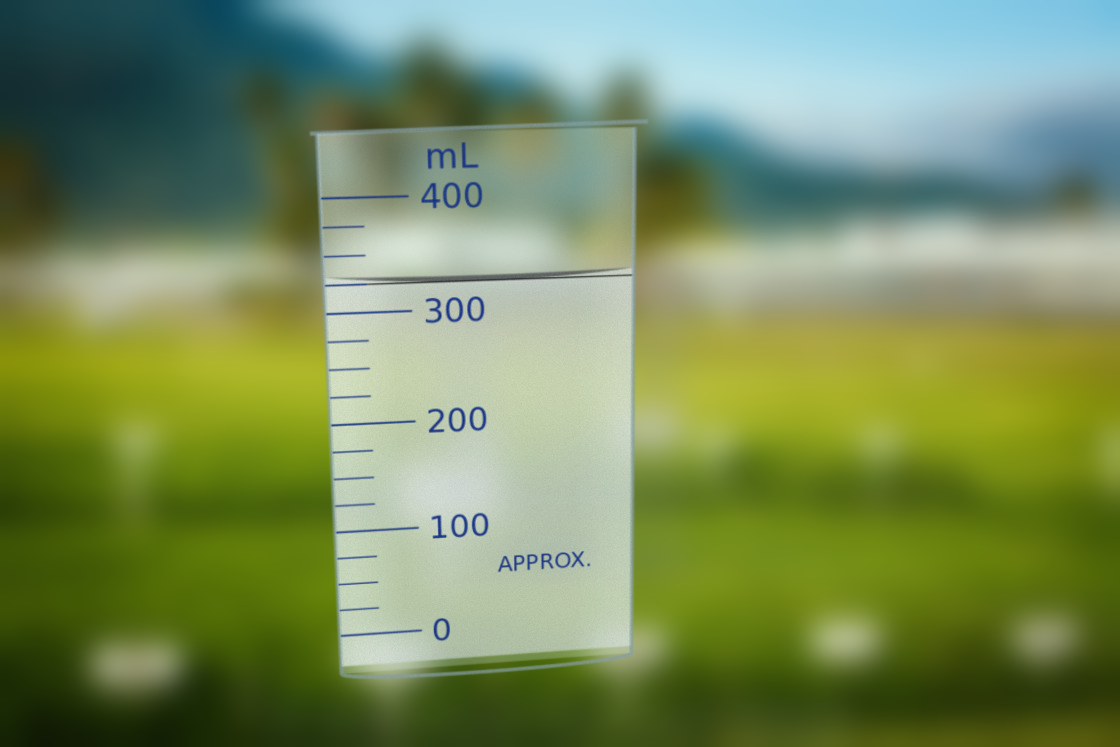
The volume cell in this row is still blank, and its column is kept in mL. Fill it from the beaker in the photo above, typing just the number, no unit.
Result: 325
